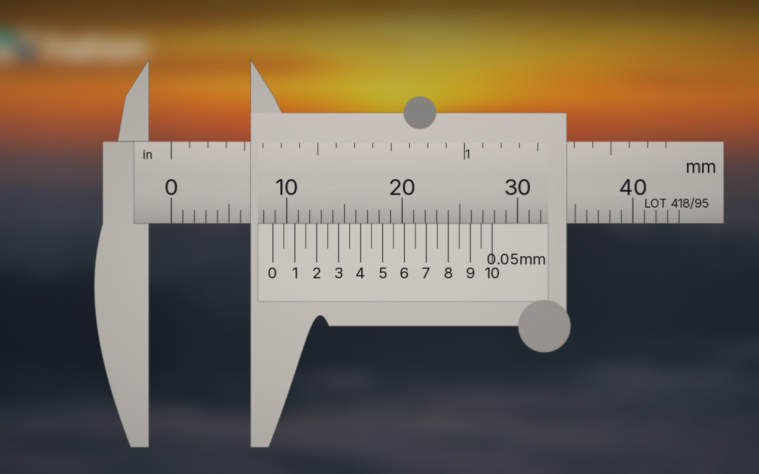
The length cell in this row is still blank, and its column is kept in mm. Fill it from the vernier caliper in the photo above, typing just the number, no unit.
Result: 8.8
